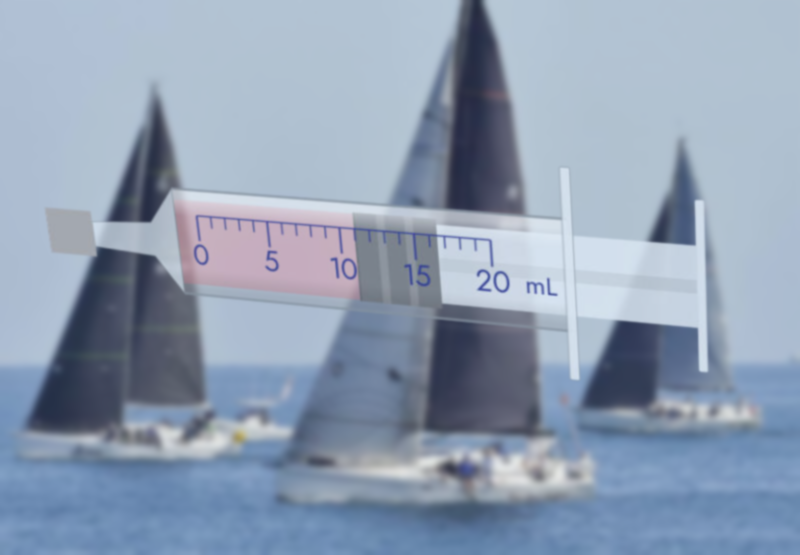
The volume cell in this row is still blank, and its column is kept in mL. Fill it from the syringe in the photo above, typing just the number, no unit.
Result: 11
